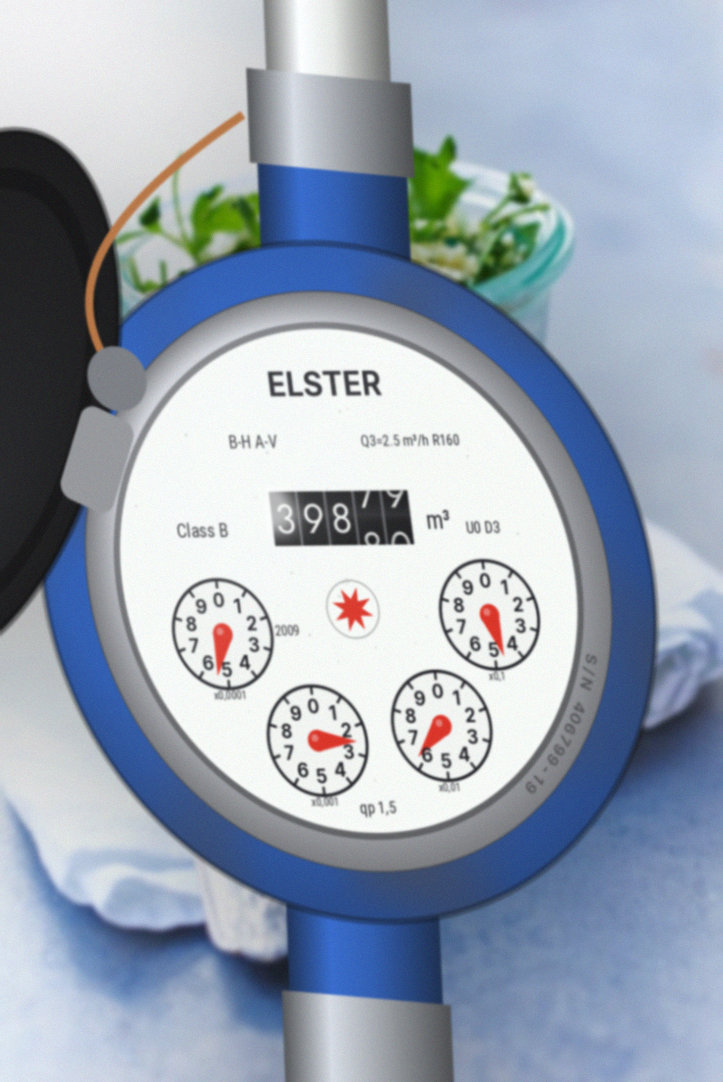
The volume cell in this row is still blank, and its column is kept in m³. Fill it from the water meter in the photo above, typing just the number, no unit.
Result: 39879.4625
